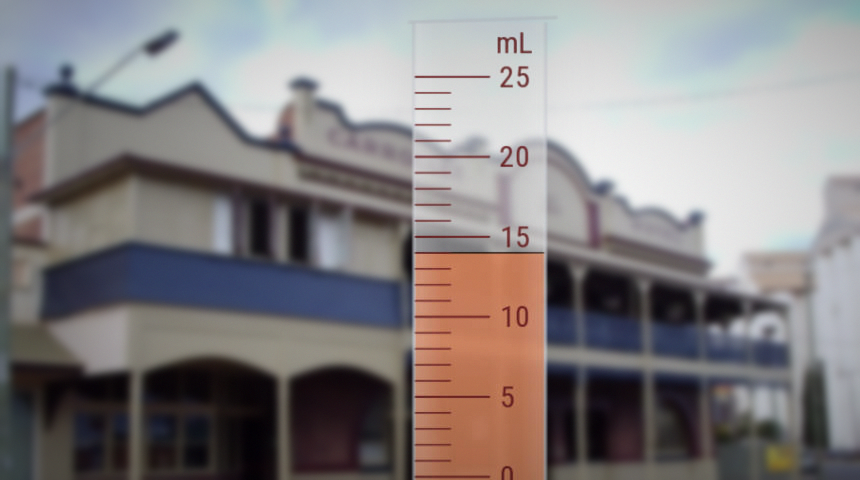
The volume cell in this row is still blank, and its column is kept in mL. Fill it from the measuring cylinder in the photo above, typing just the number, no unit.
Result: 14
